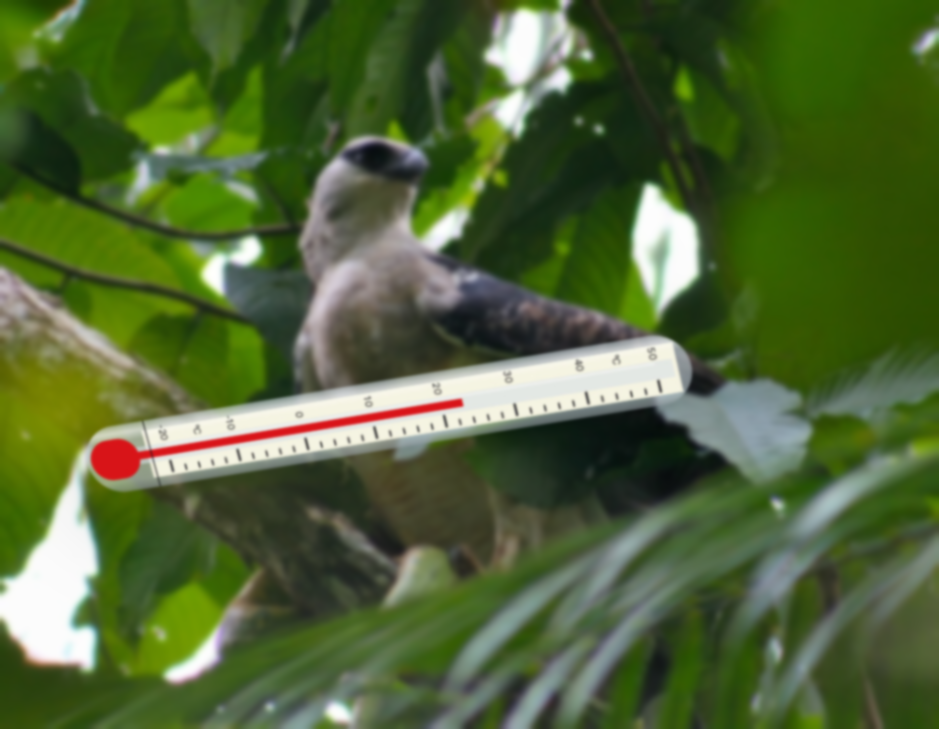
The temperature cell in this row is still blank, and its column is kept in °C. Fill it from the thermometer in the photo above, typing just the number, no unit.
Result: 23
